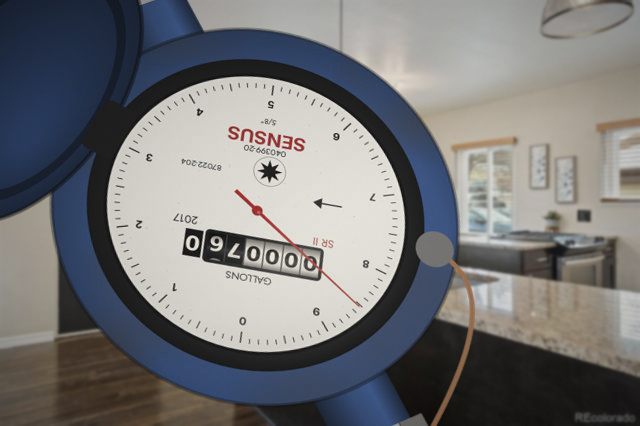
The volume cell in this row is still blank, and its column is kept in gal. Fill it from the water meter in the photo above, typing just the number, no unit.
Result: 758.5
